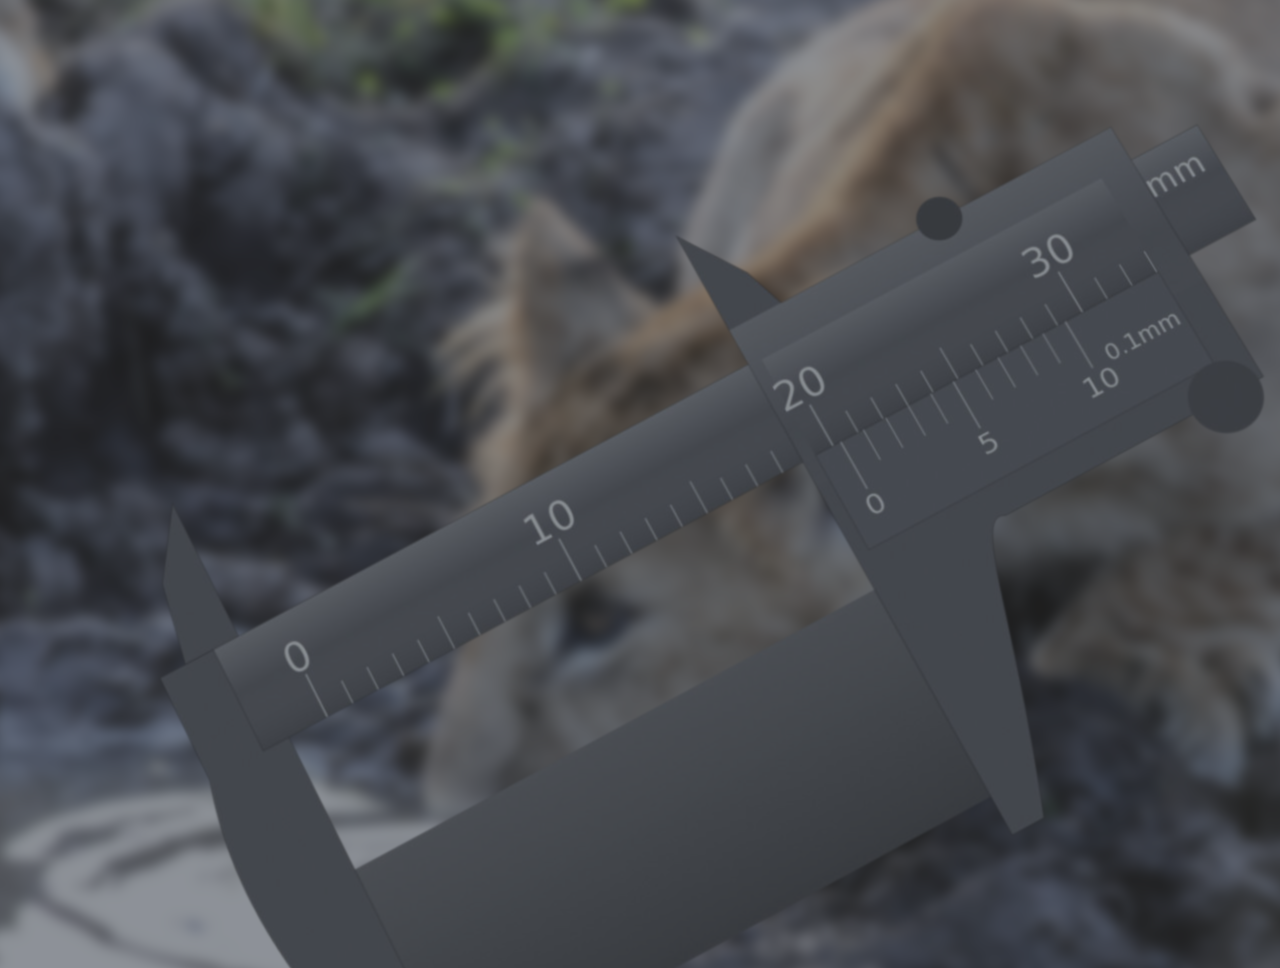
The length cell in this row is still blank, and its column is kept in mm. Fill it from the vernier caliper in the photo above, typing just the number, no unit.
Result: 20.3
